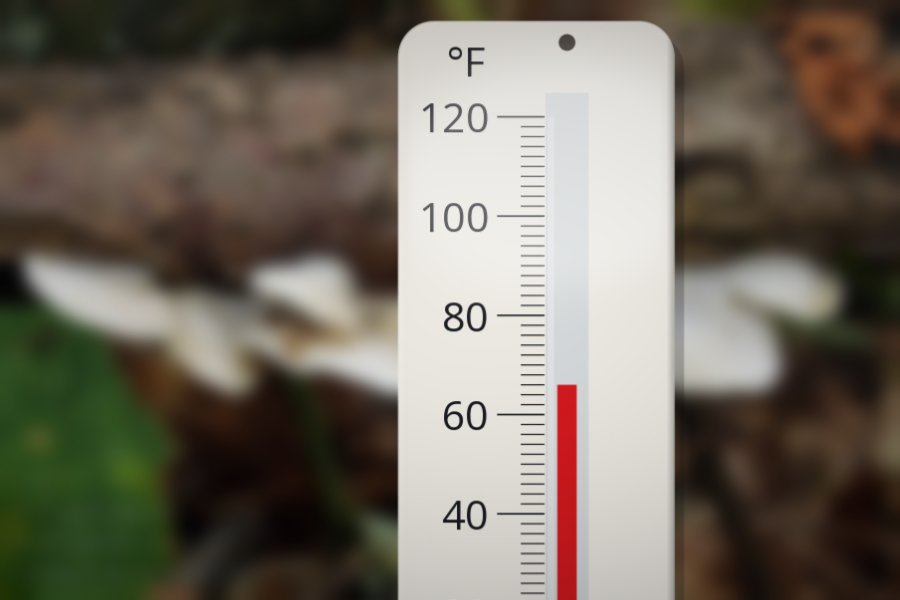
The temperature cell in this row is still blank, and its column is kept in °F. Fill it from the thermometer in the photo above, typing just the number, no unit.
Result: 66
